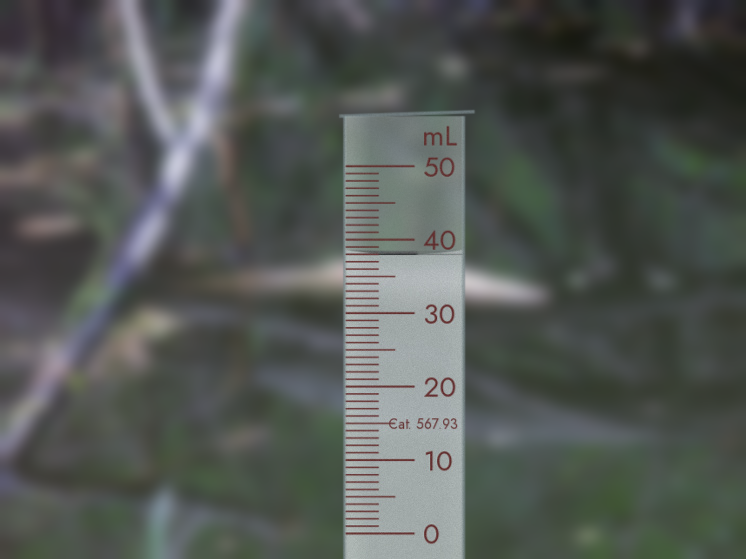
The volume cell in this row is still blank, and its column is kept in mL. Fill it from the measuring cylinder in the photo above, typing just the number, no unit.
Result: 38
